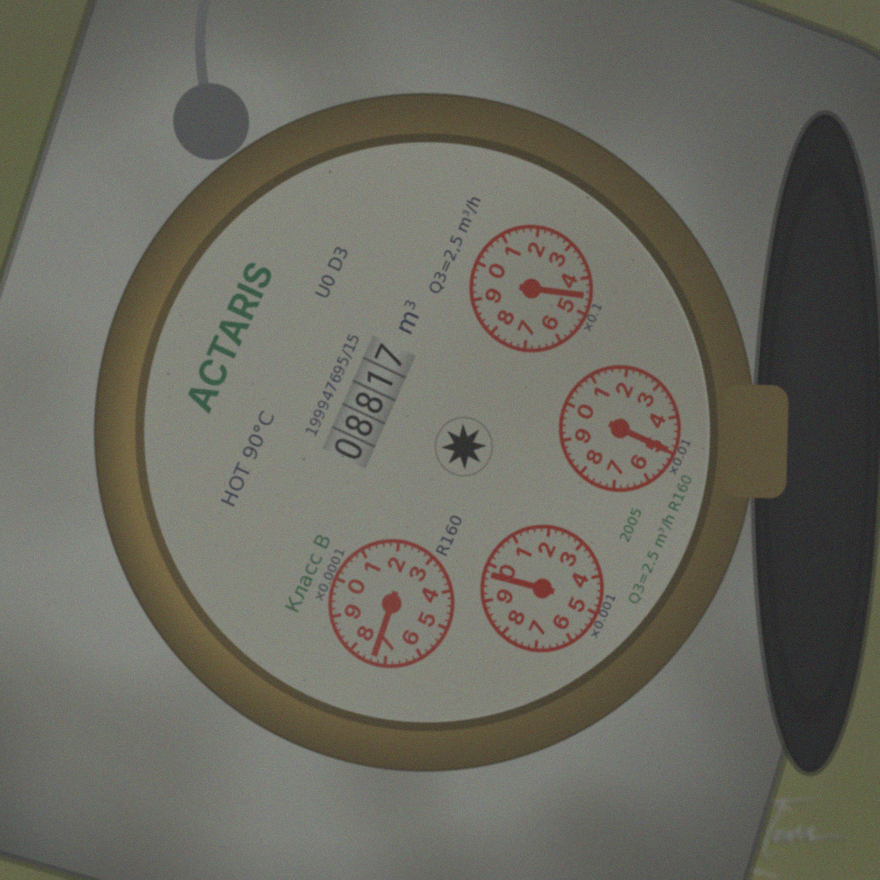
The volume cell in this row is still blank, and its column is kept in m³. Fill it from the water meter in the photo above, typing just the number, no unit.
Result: 8817.4497
